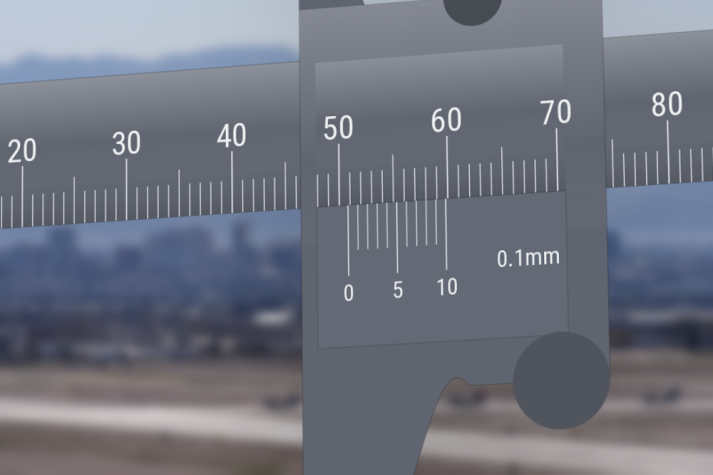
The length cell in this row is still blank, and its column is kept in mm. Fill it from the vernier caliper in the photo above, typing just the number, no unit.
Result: 50.8
